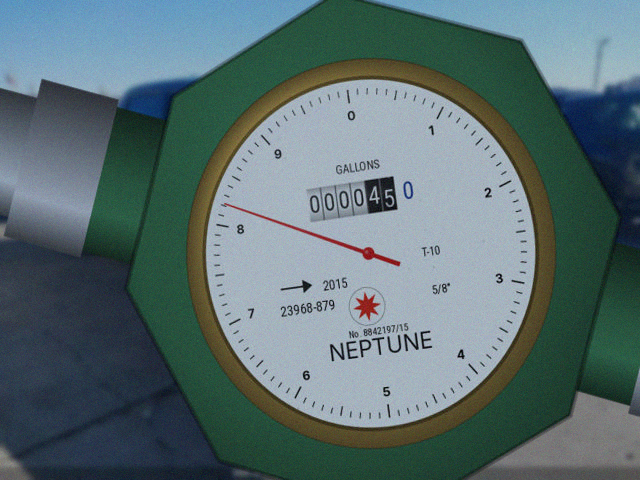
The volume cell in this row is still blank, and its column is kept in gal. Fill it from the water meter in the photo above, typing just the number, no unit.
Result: 448.2
